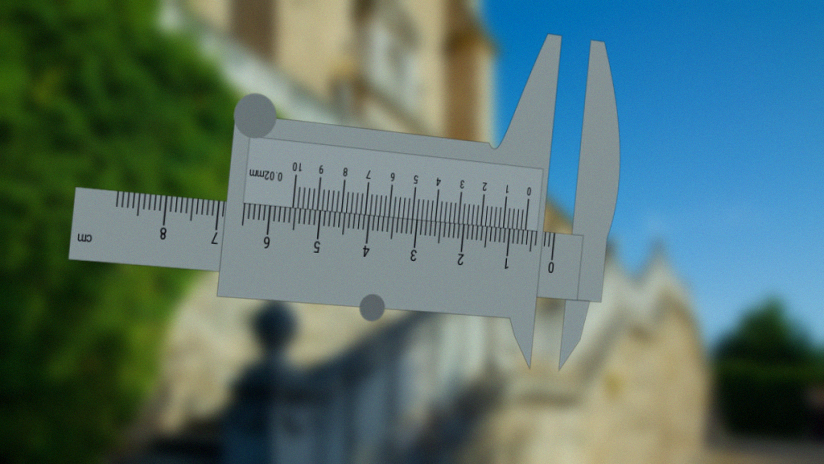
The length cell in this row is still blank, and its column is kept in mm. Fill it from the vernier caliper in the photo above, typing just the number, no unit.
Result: 6.5
